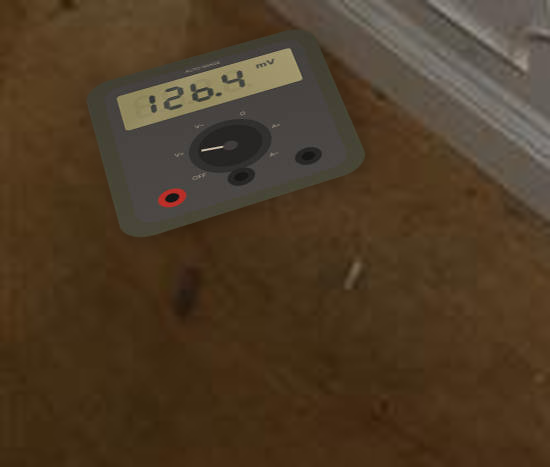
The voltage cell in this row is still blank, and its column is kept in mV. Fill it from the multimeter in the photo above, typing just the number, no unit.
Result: 126.4
